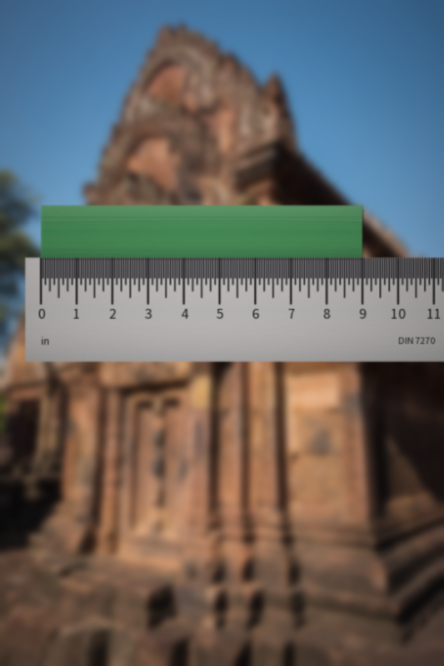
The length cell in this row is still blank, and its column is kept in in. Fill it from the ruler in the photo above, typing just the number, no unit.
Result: 9
